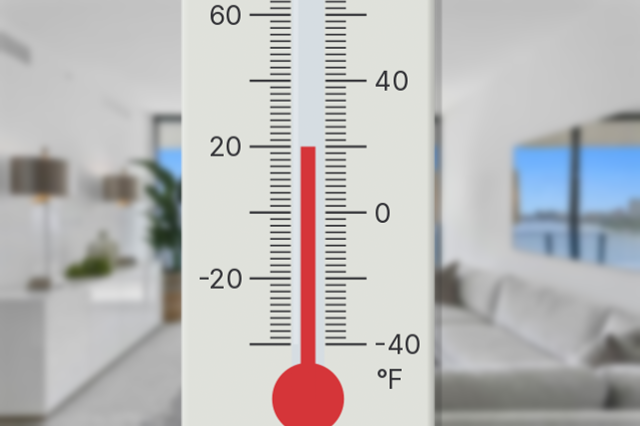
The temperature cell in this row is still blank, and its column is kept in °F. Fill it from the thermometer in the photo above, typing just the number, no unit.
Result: 20
